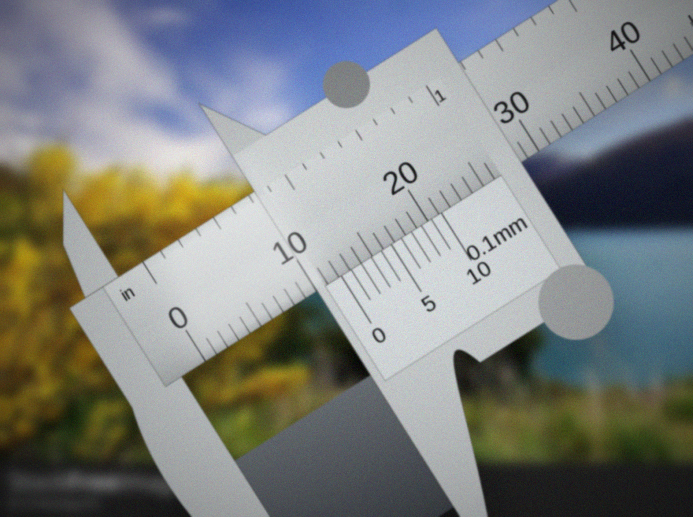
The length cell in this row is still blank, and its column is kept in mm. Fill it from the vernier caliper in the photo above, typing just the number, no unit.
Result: 12.2
